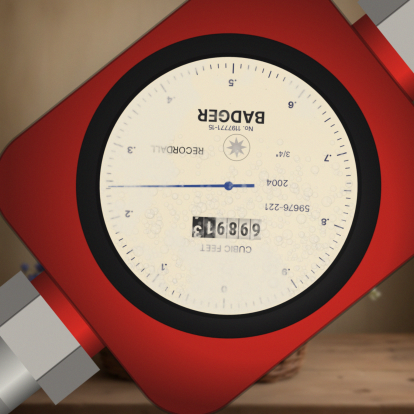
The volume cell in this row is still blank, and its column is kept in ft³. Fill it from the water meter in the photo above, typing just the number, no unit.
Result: 698913.24
